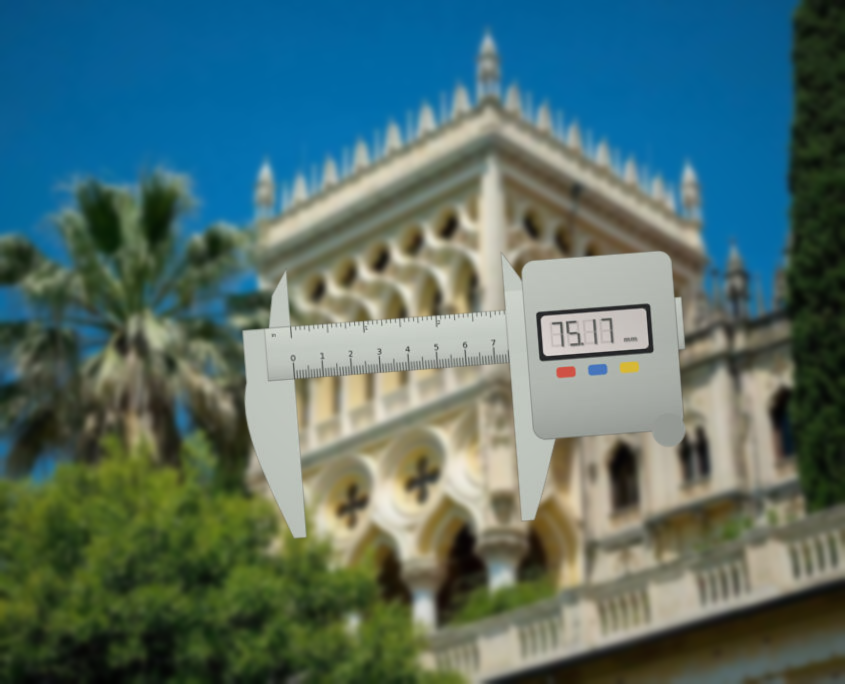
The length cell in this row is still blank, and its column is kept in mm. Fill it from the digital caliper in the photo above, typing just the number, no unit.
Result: 75.17
